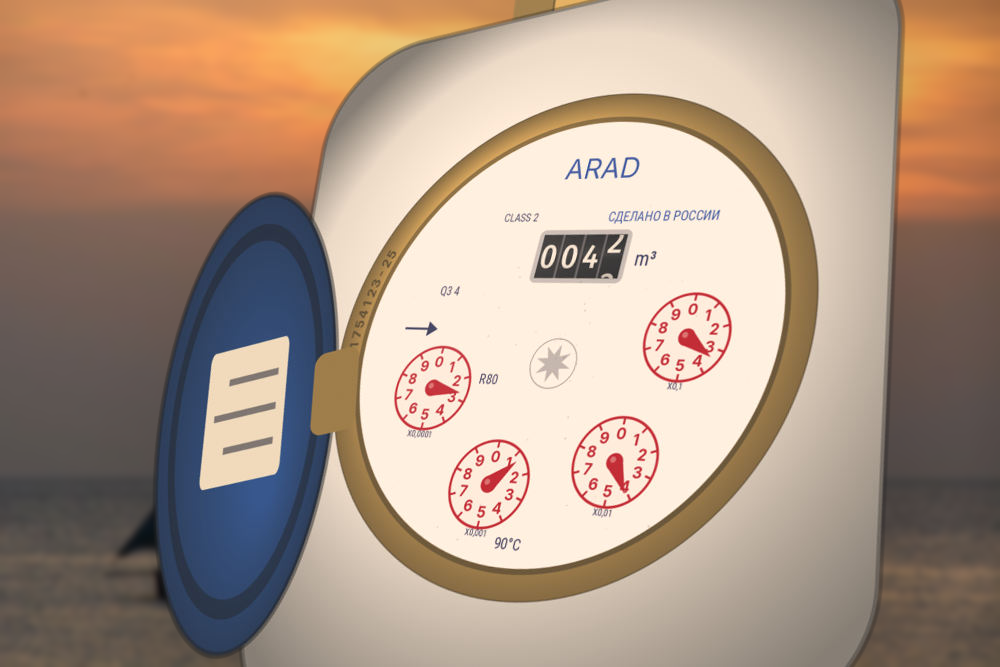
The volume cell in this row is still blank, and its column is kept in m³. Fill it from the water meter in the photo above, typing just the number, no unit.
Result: 42.3412
